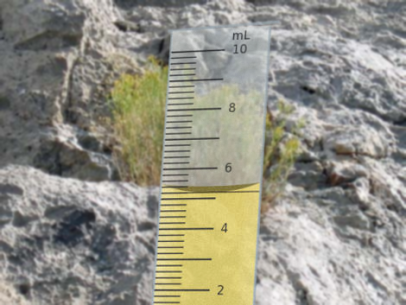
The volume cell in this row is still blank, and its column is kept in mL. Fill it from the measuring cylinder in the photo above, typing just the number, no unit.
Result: 5.2
